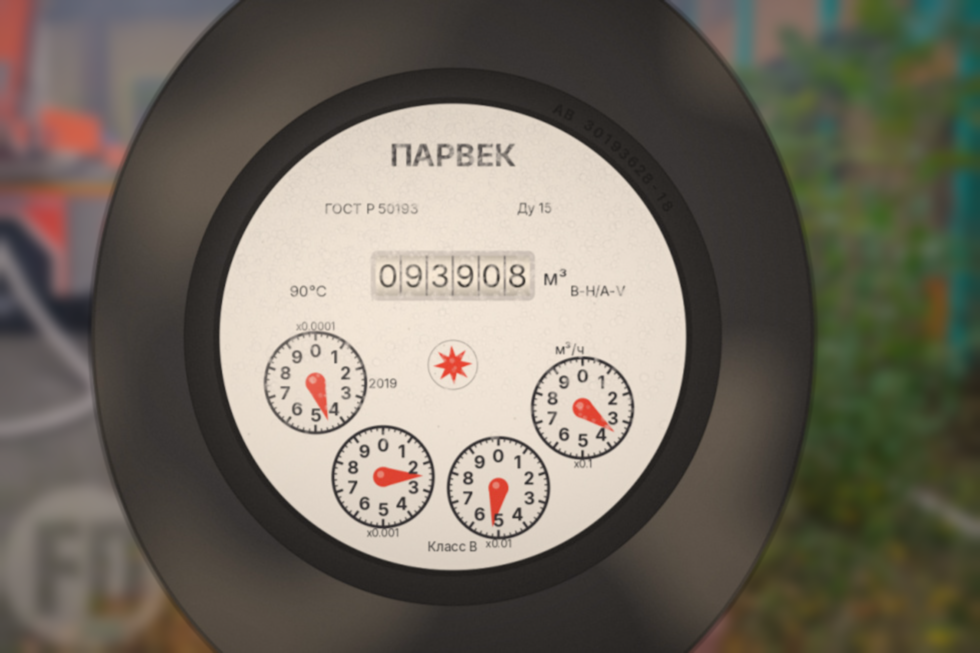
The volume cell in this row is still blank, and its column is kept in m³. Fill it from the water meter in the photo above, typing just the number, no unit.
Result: 93908.3524
